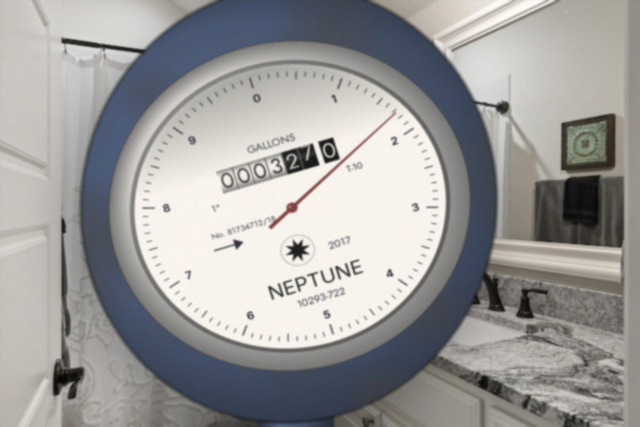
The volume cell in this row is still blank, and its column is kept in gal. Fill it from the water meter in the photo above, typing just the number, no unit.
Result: 3271.7
